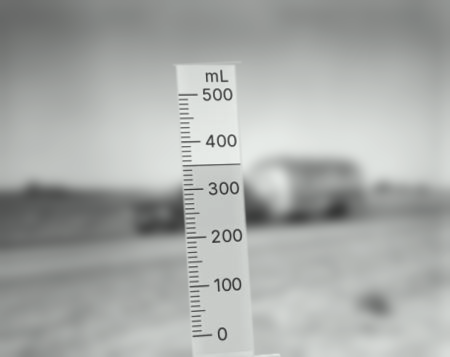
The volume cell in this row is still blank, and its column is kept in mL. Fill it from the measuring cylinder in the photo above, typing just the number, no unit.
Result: 350
